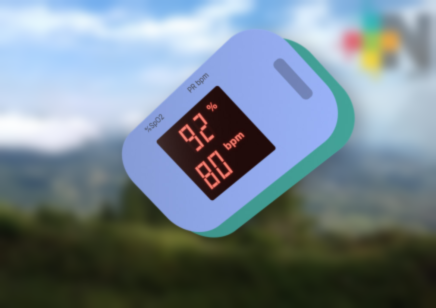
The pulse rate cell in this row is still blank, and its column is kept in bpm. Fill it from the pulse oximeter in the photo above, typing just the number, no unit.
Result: 80
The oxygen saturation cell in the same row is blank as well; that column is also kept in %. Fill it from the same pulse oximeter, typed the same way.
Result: 92
